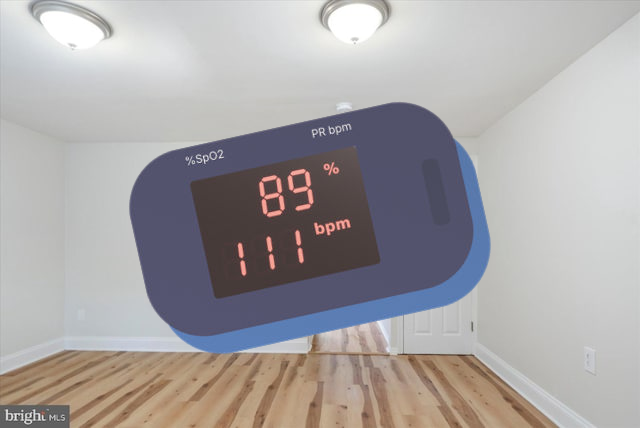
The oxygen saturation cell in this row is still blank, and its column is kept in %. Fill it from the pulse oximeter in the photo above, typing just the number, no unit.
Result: 89
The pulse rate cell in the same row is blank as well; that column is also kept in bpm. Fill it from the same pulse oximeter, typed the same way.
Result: 111
